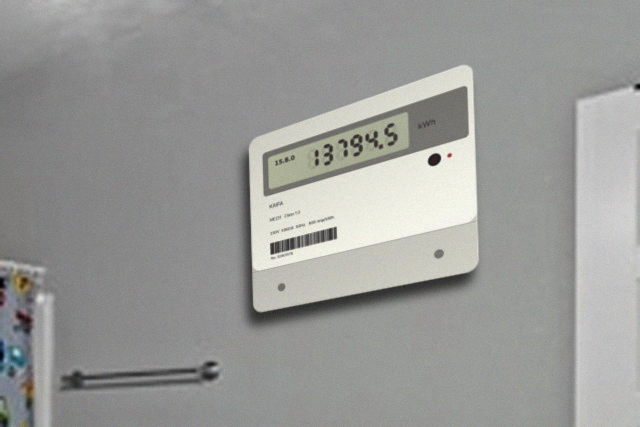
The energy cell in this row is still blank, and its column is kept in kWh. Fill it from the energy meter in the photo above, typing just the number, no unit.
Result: 13794.5
